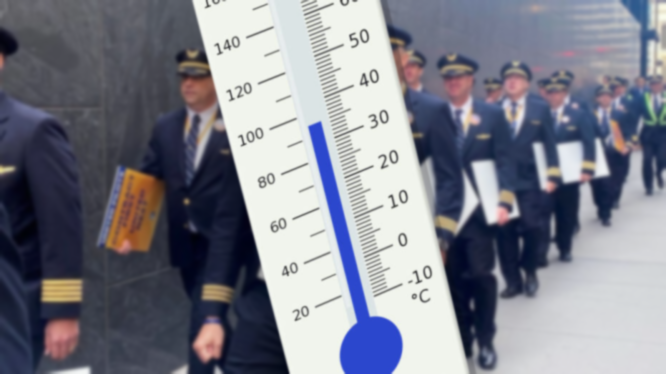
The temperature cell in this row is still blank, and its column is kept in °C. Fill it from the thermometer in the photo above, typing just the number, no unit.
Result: 35
